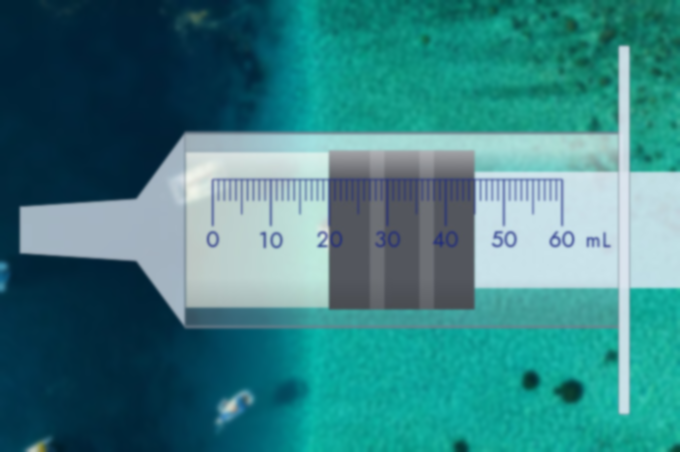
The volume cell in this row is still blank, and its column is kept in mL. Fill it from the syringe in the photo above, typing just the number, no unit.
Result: 20
